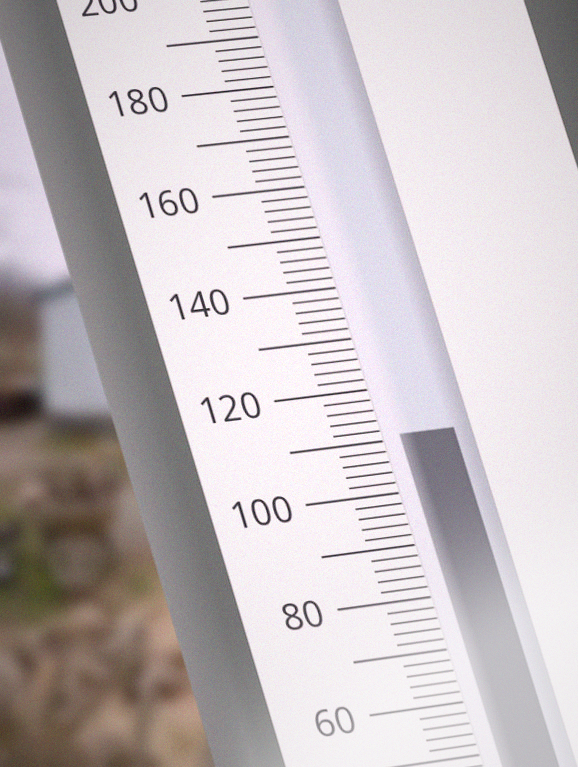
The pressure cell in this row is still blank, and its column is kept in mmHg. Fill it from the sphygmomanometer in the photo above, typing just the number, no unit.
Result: 111
